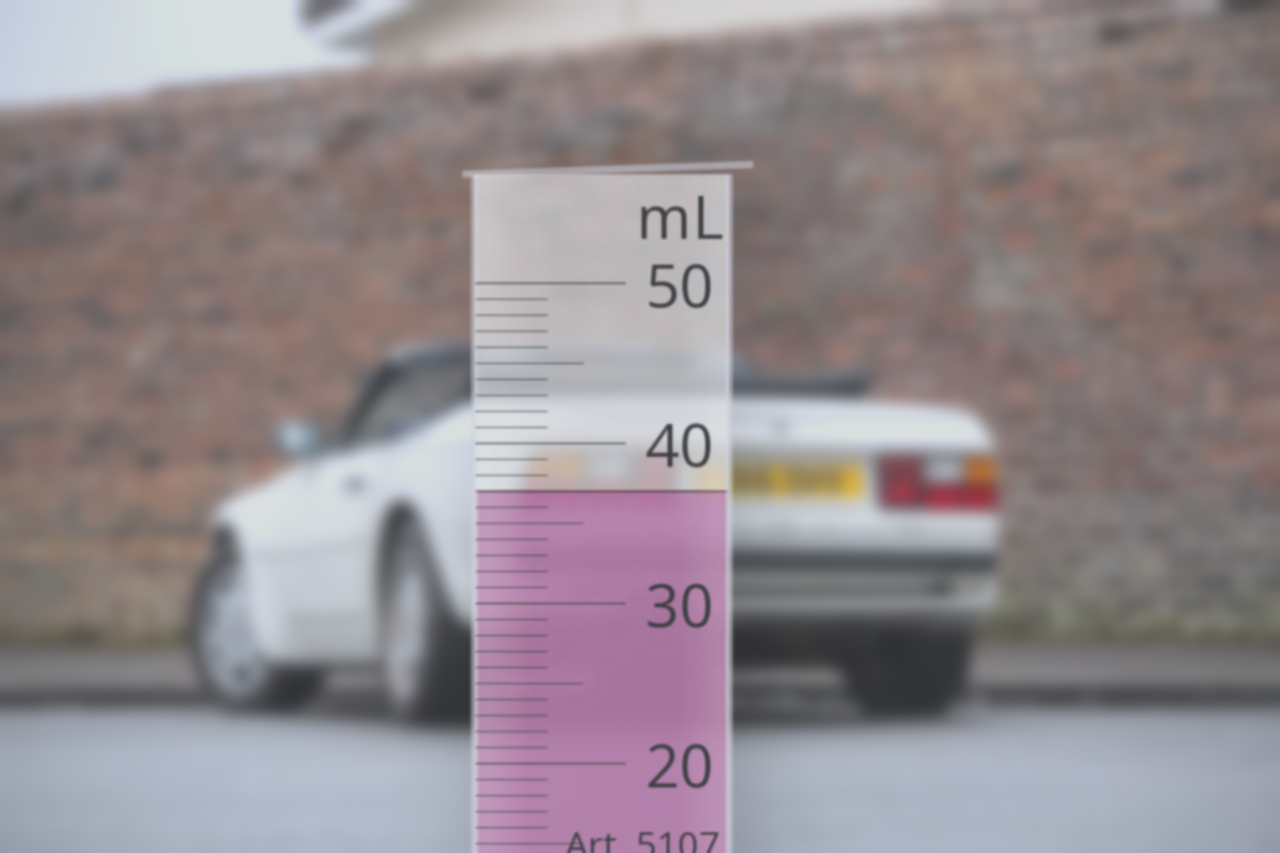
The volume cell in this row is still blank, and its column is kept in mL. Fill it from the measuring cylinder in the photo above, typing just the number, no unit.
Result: 37
